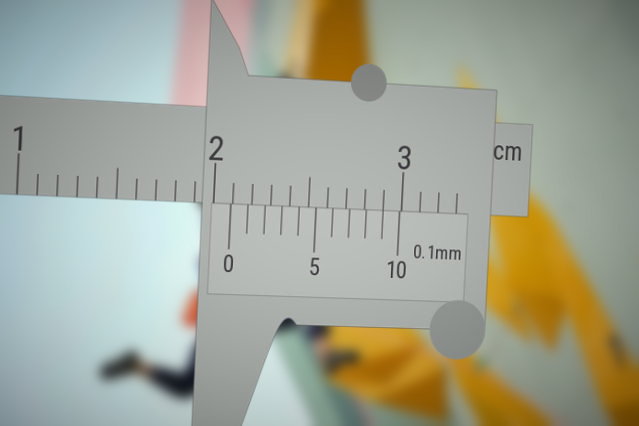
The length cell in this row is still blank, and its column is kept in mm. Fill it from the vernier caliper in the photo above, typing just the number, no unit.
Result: 20.9
